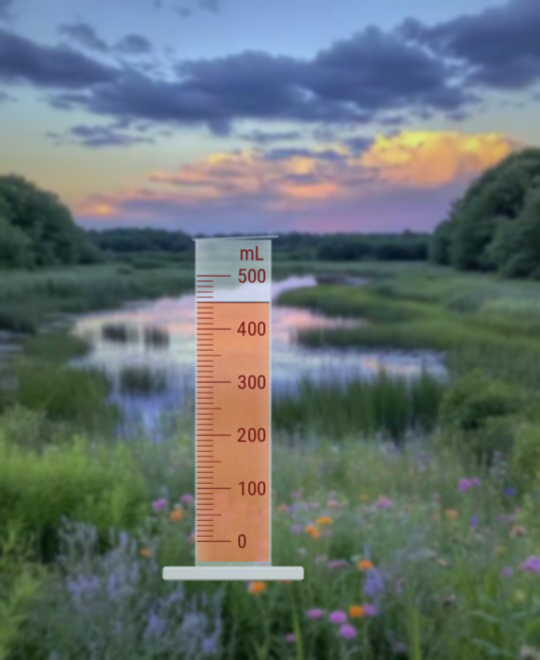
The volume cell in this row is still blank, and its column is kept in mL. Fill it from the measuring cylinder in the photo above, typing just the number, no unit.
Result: 450
